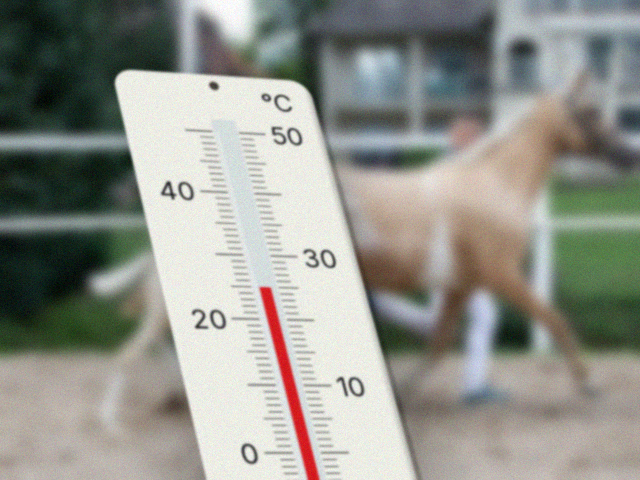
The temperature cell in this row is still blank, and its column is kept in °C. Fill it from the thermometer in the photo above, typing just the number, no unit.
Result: 25
